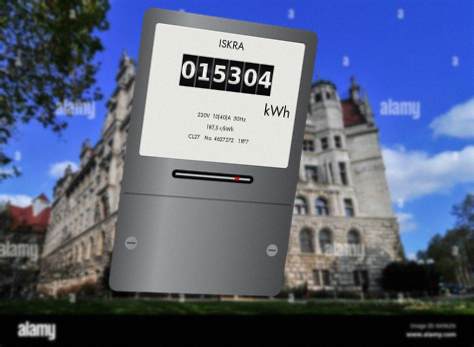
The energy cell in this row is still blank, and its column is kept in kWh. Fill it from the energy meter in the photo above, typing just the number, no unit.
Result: 15304
